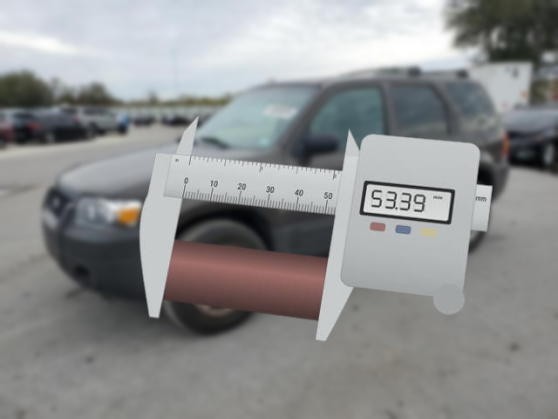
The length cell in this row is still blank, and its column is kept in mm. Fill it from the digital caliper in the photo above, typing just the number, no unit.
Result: 53.39
